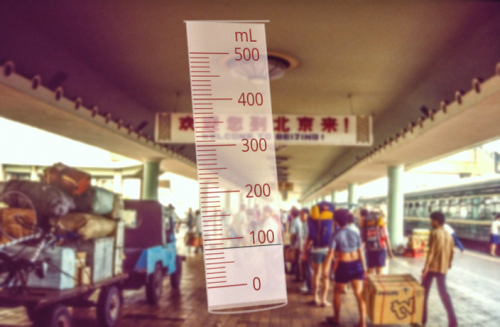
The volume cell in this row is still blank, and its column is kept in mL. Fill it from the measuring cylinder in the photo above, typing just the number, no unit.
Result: 80
